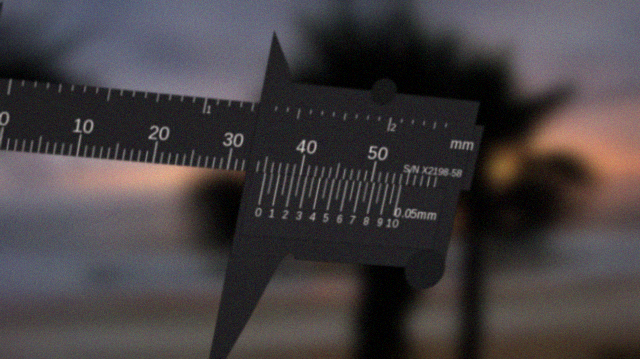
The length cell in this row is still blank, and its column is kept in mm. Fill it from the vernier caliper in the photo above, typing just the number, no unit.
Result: 35.2
